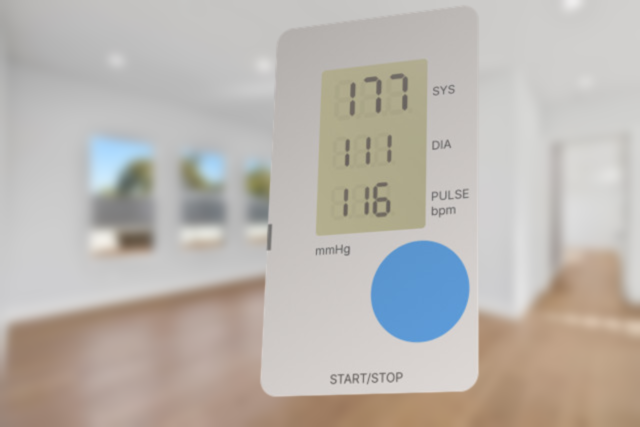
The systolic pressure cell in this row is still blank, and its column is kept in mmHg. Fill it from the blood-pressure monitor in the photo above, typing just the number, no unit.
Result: 177
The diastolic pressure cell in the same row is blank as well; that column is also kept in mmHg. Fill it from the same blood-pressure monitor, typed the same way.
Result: 111
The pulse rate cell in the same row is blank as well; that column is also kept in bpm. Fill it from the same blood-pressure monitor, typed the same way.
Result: 116
